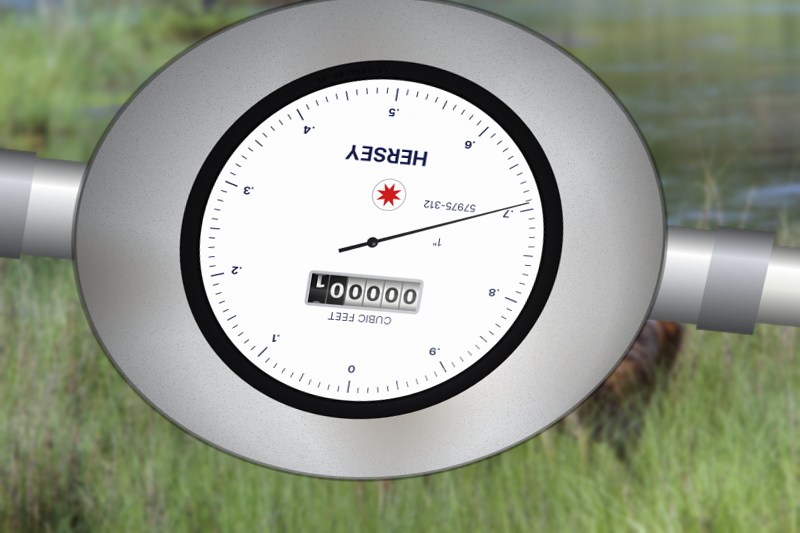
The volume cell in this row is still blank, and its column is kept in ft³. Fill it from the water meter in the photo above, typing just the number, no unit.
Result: 0.69
